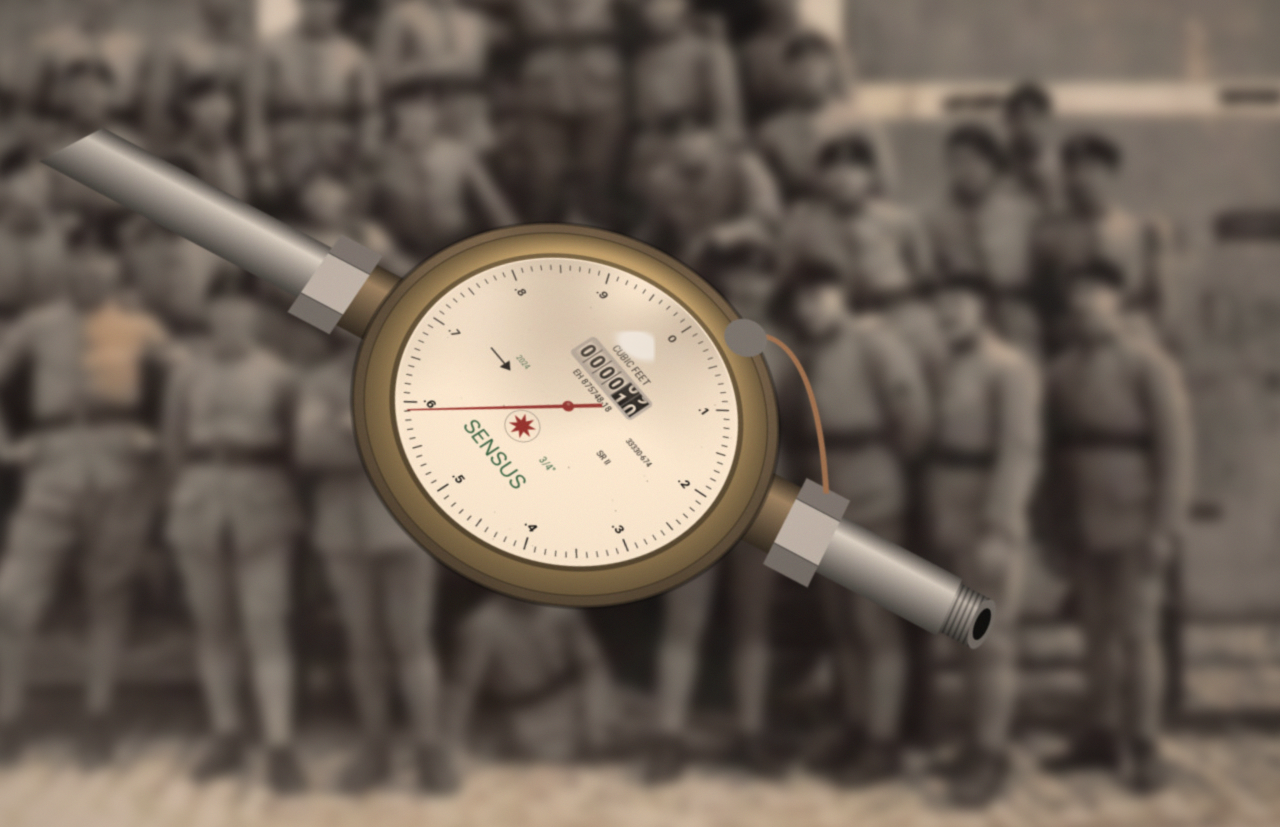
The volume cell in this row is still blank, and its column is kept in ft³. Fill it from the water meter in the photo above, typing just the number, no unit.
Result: 9.59
